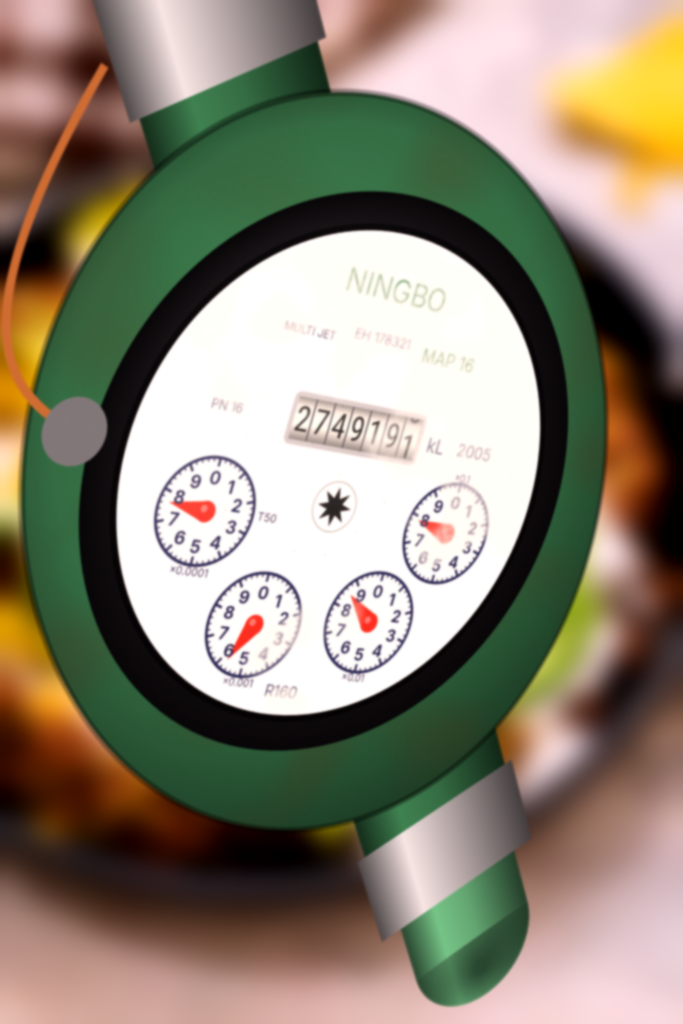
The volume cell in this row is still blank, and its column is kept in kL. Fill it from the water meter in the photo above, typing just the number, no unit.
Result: 2749190.7857
